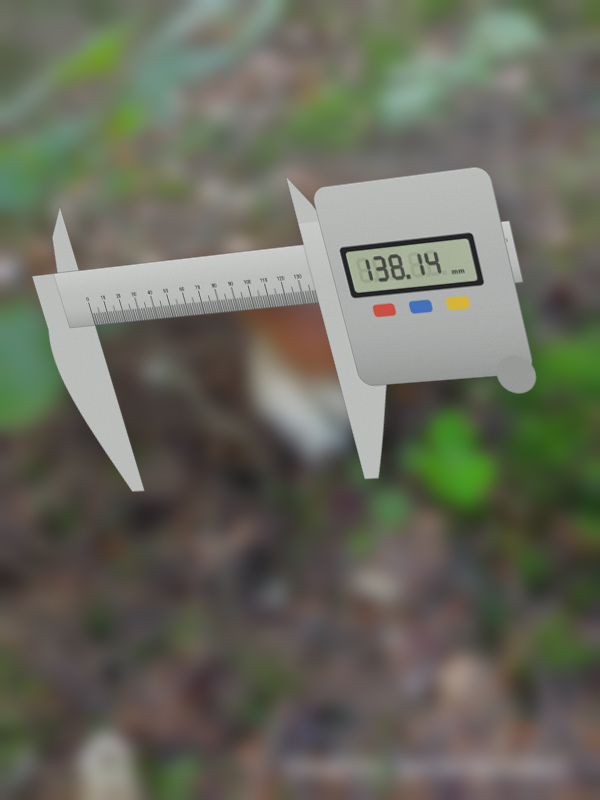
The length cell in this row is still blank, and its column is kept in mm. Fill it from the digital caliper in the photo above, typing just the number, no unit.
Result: 138.14
